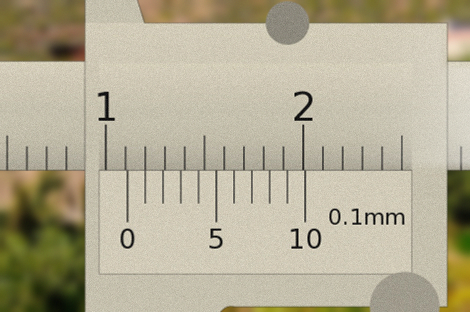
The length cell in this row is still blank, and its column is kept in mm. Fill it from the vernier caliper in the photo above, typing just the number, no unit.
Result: 11.1
